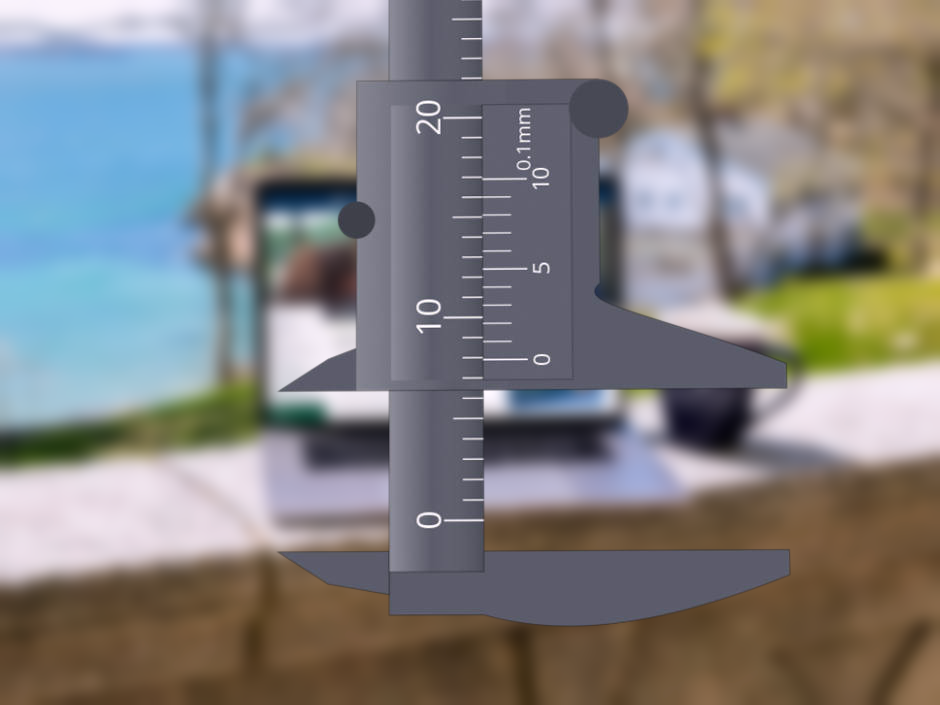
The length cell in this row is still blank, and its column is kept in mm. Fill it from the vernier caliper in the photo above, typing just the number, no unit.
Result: 7.9
